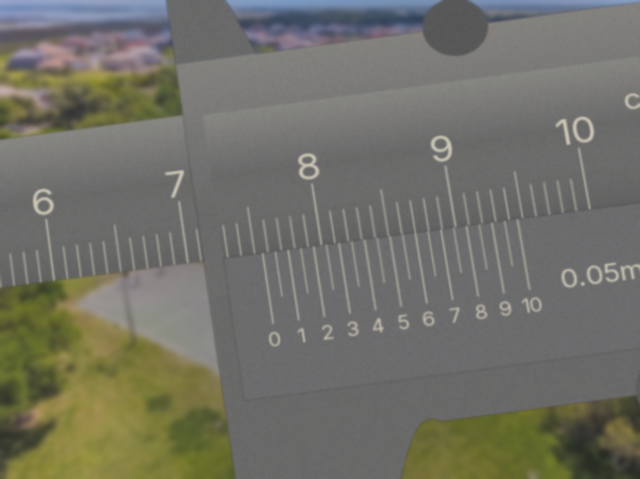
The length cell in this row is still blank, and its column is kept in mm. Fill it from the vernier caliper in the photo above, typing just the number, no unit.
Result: 75.6
